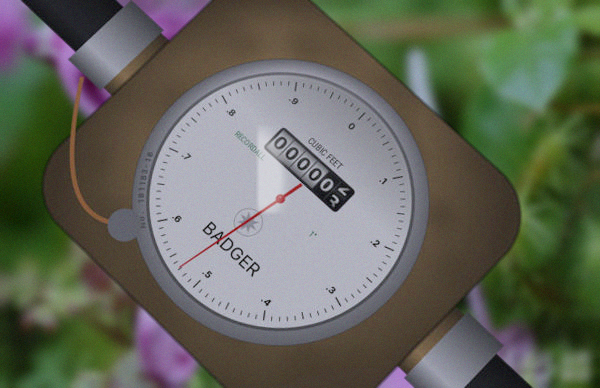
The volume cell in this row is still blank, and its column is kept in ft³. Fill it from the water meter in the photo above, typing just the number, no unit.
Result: 2.53
